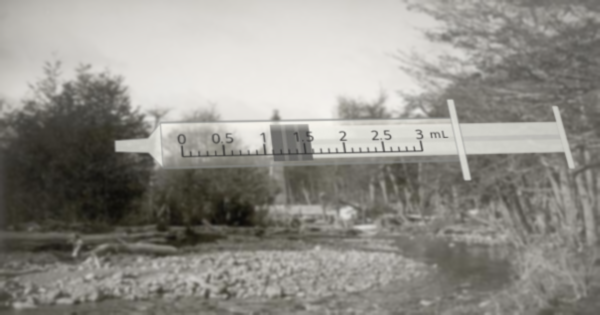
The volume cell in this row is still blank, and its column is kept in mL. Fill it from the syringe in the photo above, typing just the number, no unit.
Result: 1.1
